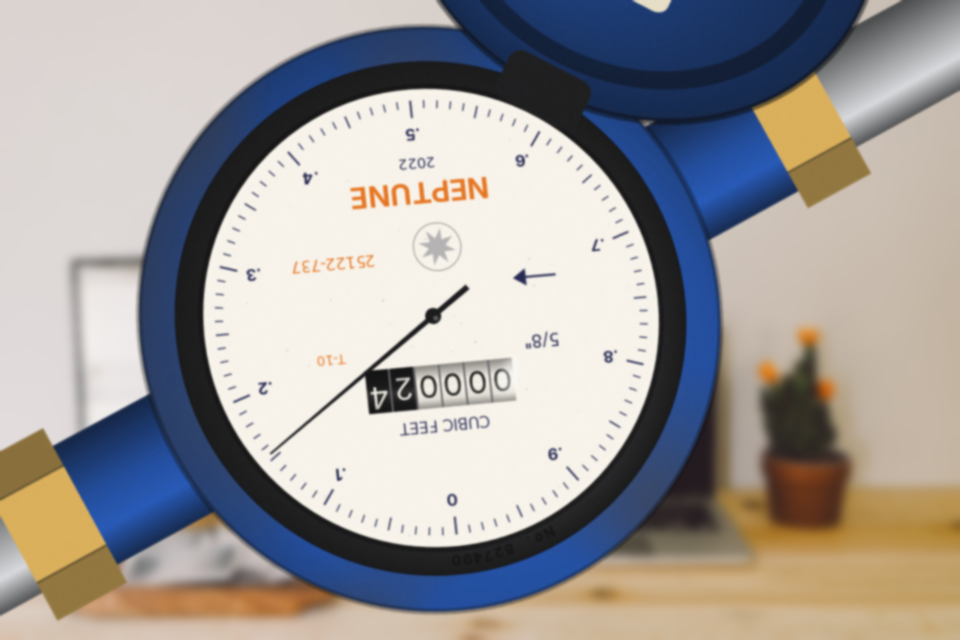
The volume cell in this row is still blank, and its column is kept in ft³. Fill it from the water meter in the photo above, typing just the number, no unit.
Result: 24.15
